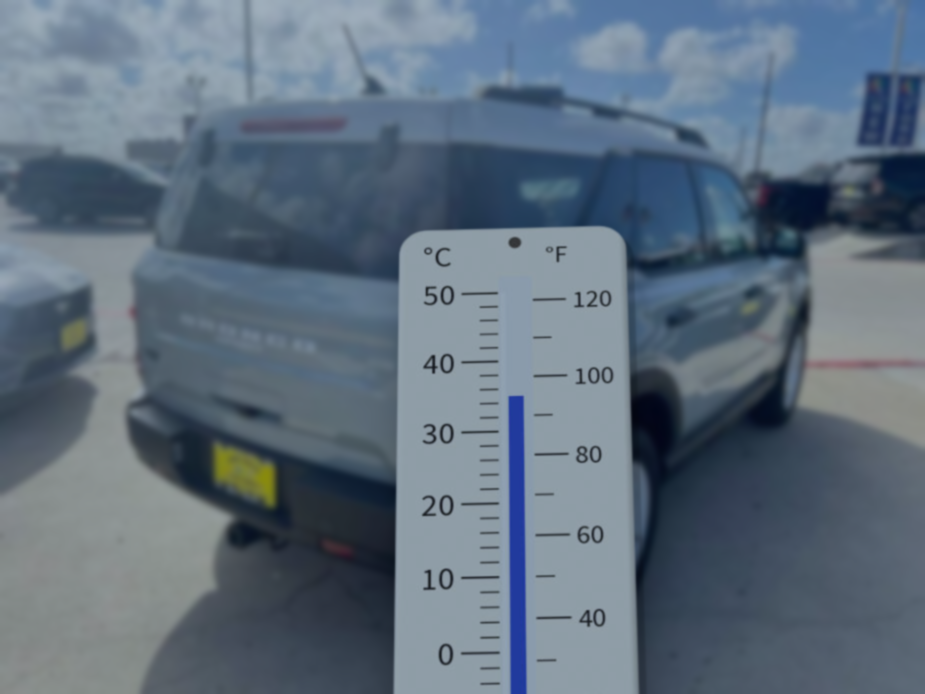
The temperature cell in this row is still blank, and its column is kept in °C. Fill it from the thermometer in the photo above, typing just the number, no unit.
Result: 35
